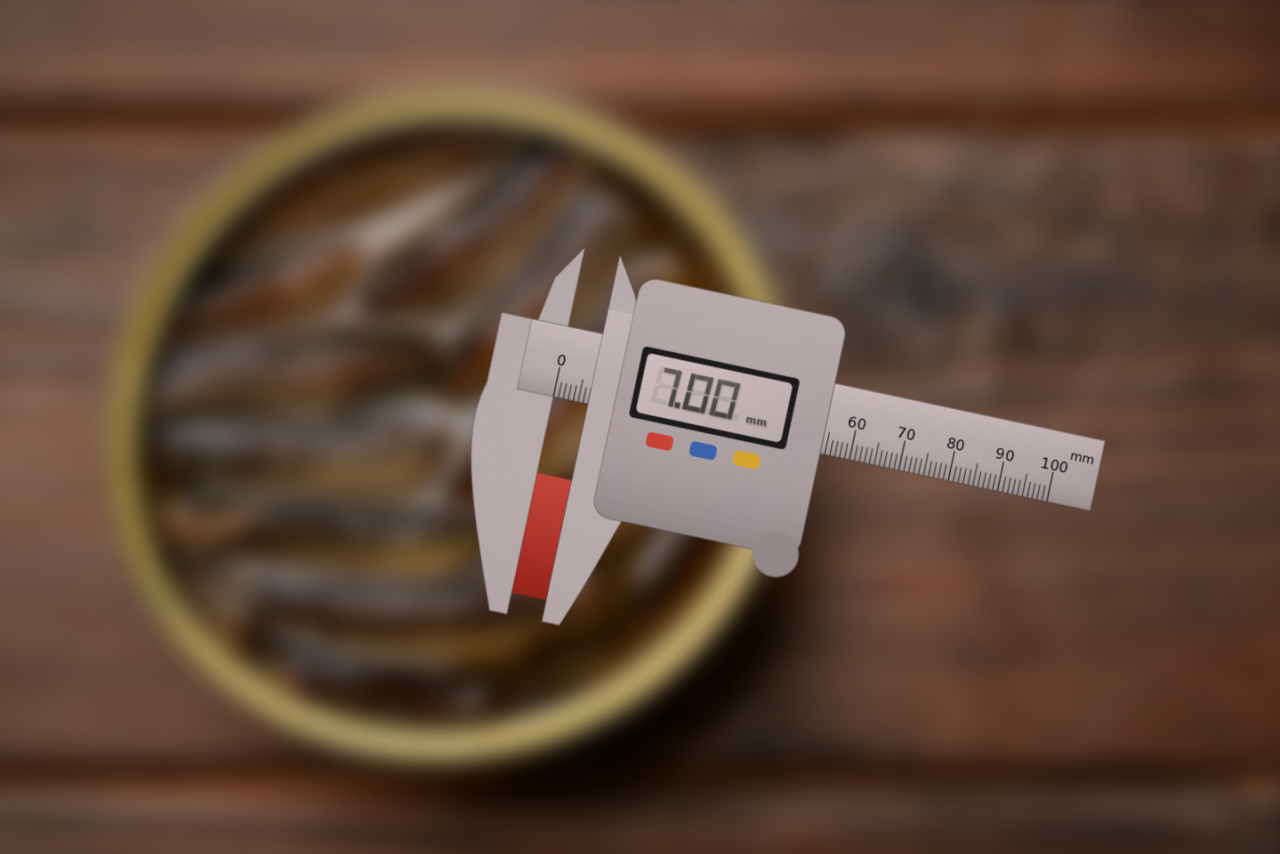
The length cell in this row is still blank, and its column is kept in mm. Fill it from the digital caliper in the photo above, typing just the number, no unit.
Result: 7.00
